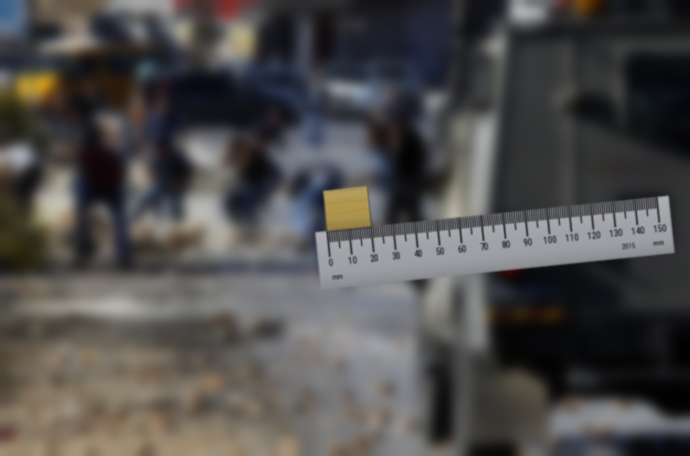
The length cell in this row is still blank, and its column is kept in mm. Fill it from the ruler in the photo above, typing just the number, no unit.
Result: 20
